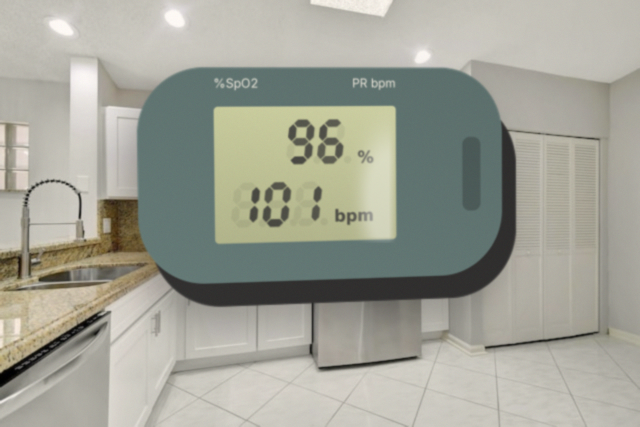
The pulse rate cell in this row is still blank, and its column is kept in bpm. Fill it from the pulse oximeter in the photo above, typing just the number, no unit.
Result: 101
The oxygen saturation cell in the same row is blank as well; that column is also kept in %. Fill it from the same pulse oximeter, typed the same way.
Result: 96
